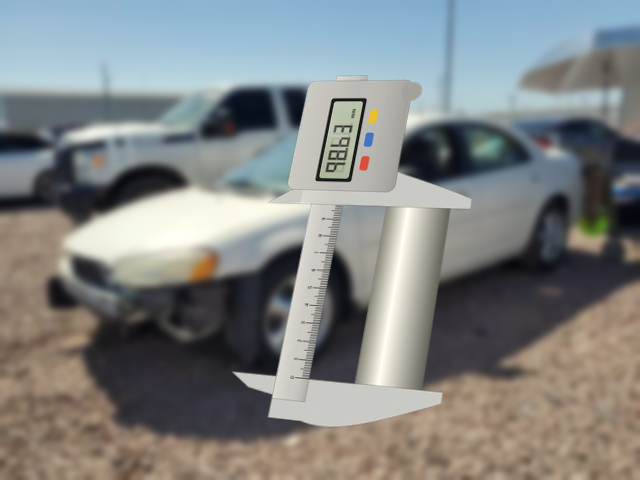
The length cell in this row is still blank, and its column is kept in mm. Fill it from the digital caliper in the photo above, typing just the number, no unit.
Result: 98.63
